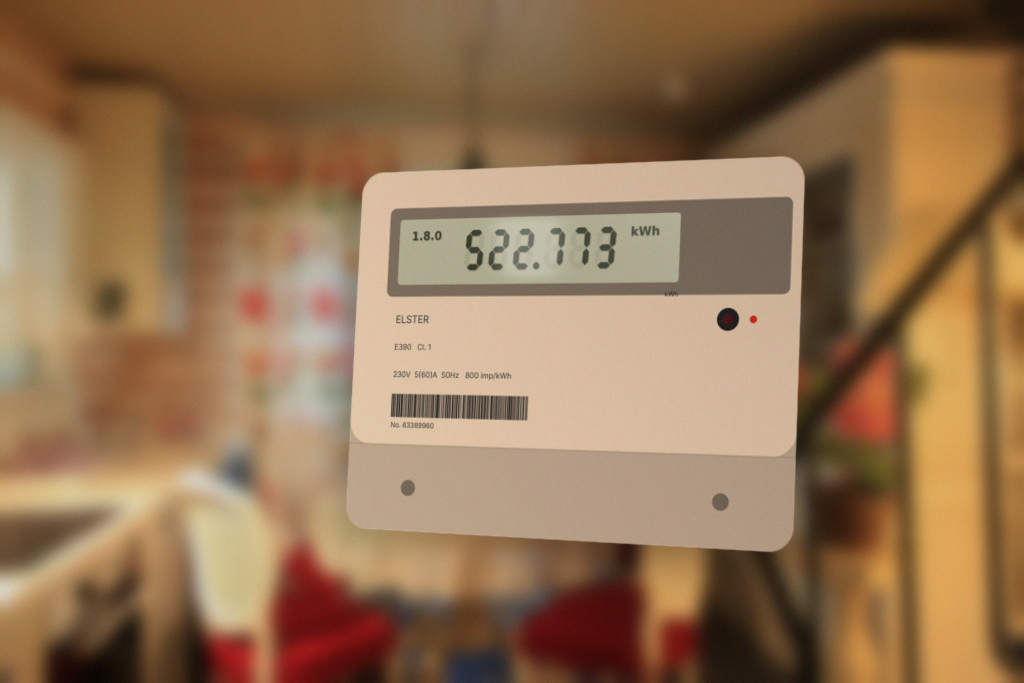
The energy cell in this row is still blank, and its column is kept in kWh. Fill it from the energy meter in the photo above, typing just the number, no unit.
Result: 522.773
